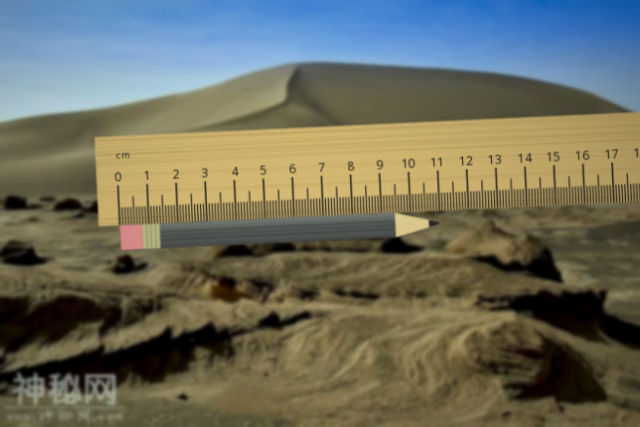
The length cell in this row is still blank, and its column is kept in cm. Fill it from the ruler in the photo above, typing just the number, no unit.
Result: 11
